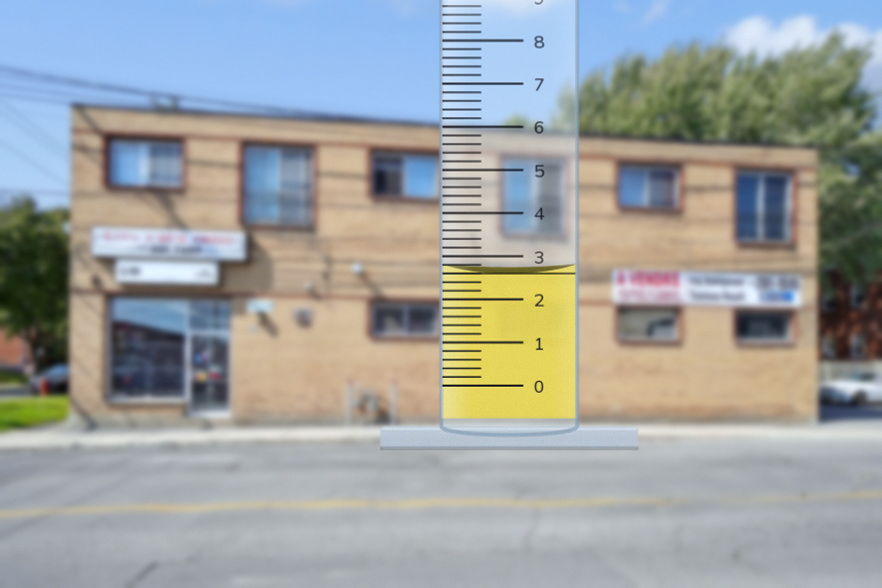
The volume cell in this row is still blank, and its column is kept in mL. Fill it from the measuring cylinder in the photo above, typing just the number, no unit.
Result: 2.6
